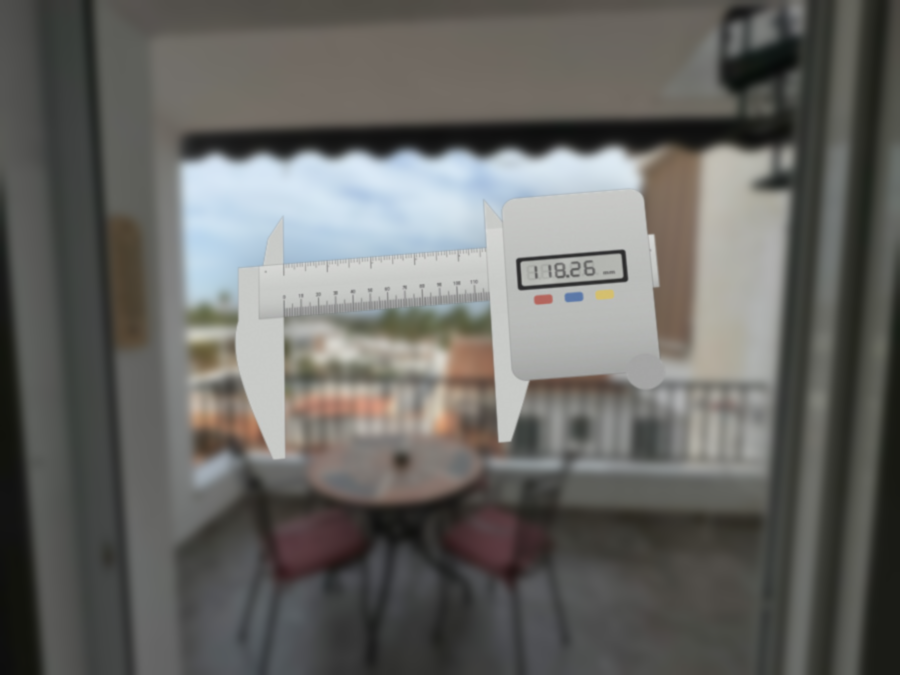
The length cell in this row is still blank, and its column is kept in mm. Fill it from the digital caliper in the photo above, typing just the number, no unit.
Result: 118.26
